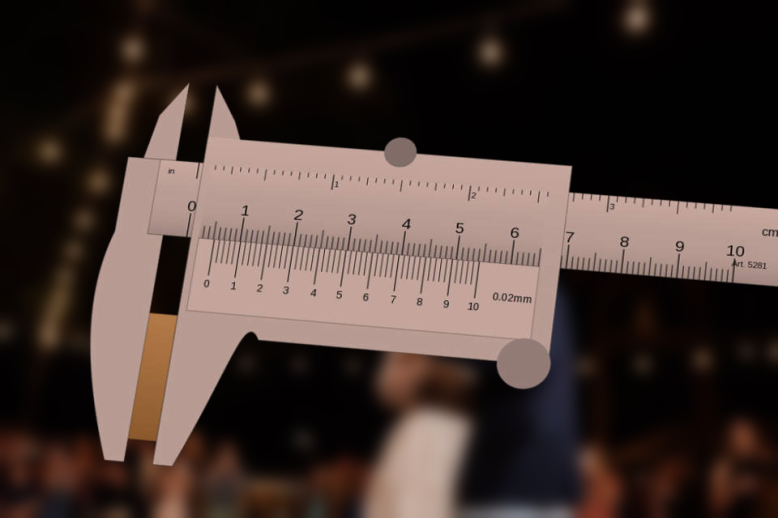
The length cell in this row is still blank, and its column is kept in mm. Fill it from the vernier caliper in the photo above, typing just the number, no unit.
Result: 5.2
